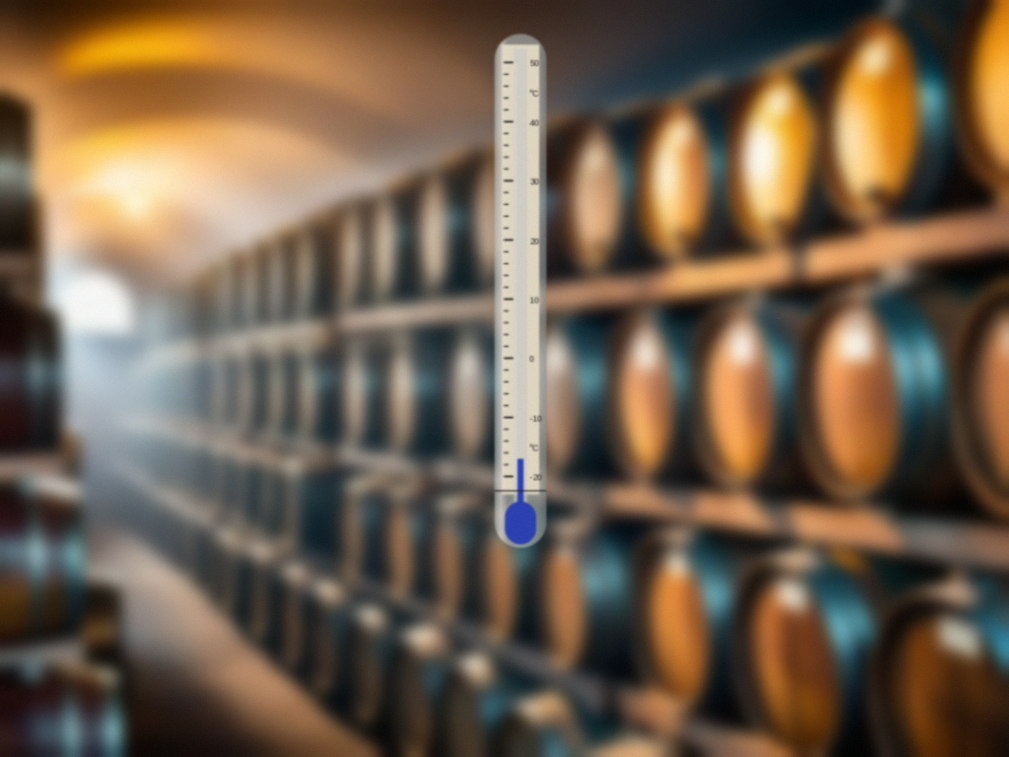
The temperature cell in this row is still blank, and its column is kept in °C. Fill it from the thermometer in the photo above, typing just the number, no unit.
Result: -17
